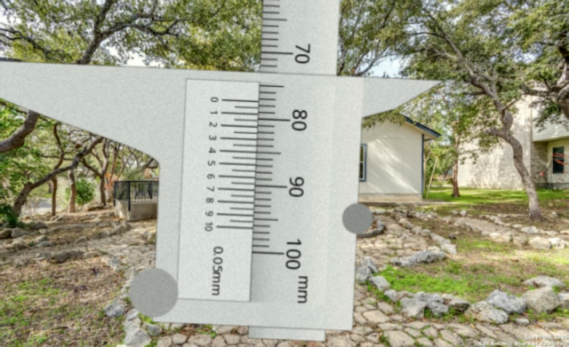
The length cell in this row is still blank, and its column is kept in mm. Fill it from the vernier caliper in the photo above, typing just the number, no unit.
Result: 77.4
